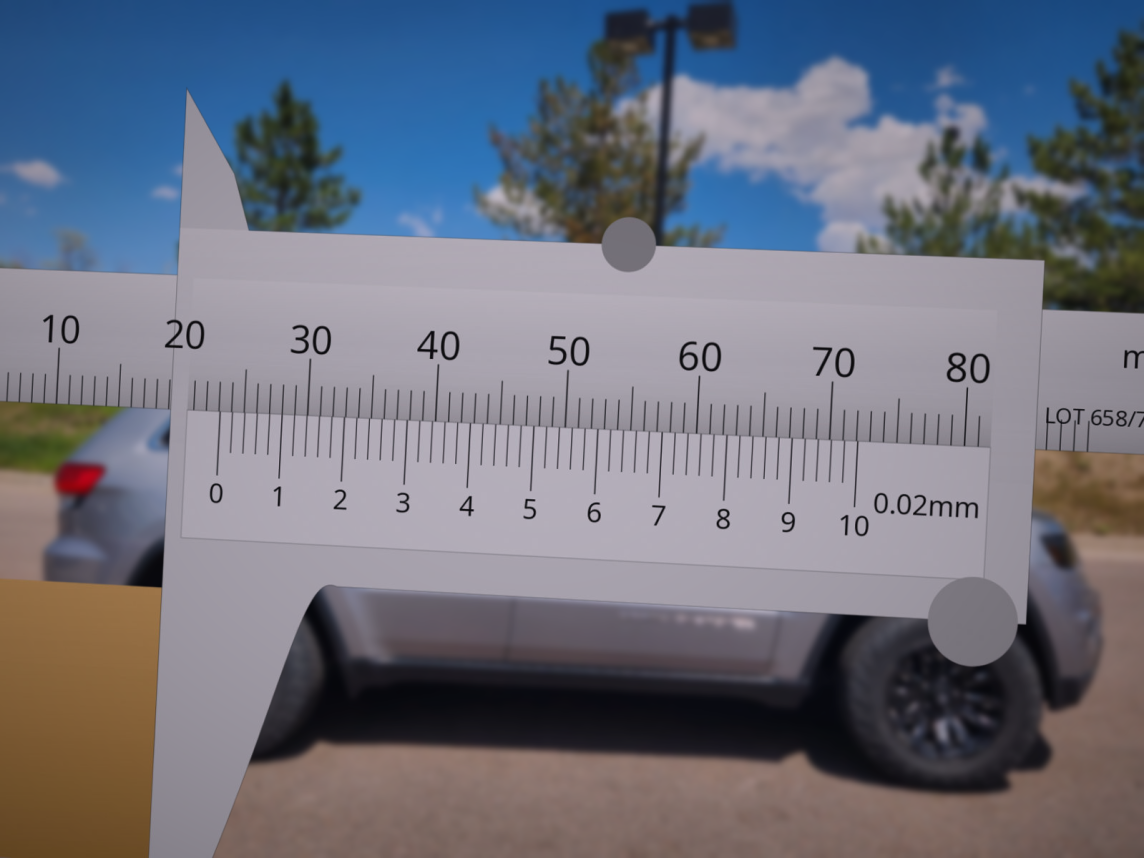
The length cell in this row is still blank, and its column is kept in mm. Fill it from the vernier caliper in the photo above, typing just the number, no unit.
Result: 23.1
